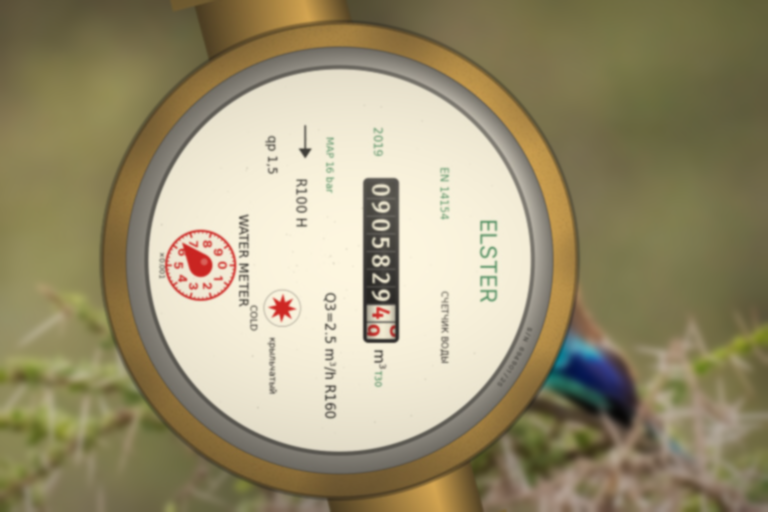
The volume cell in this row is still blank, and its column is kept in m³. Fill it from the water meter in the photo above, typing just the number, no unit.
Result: 905829.486
